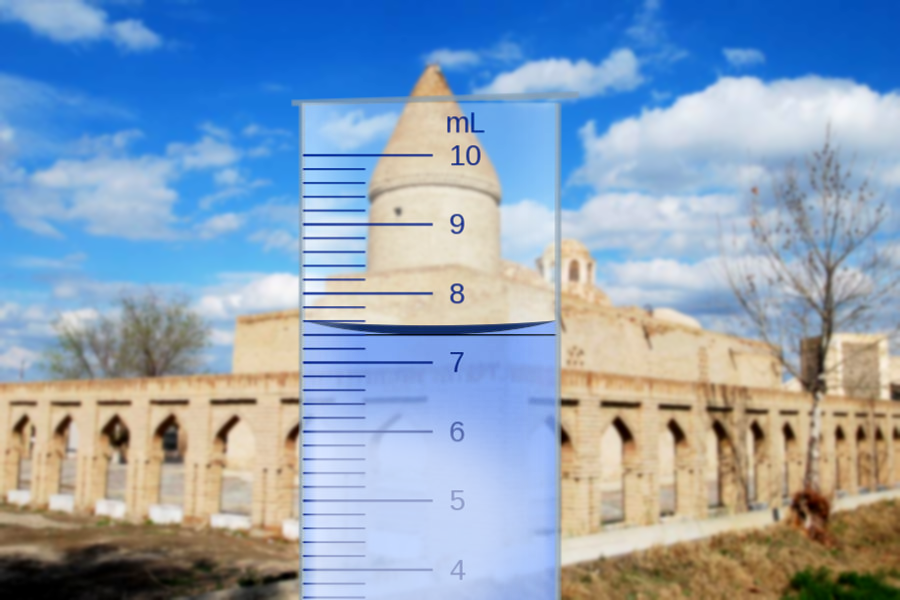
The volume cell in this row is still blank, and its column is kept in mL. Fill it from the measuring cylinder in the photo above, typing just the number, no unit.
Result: 7.4
